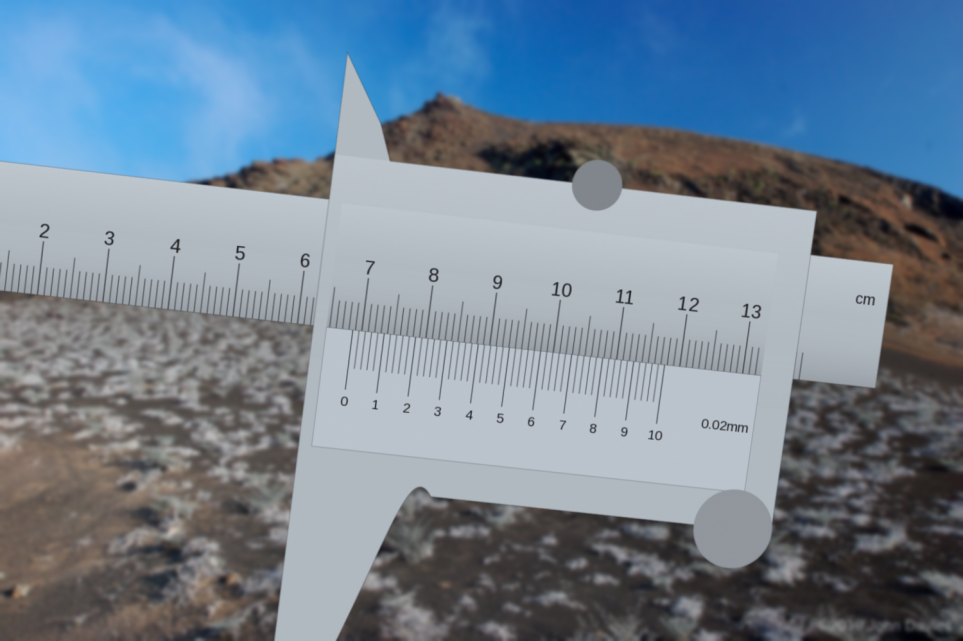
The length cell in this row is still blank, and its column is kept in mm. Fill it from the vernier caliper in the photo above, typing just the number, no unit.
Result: 68.6
